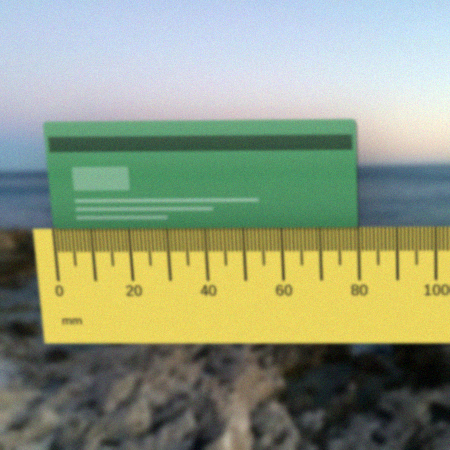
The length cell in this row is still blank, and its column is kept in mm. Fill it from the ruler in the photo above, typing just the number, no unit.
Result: 80
